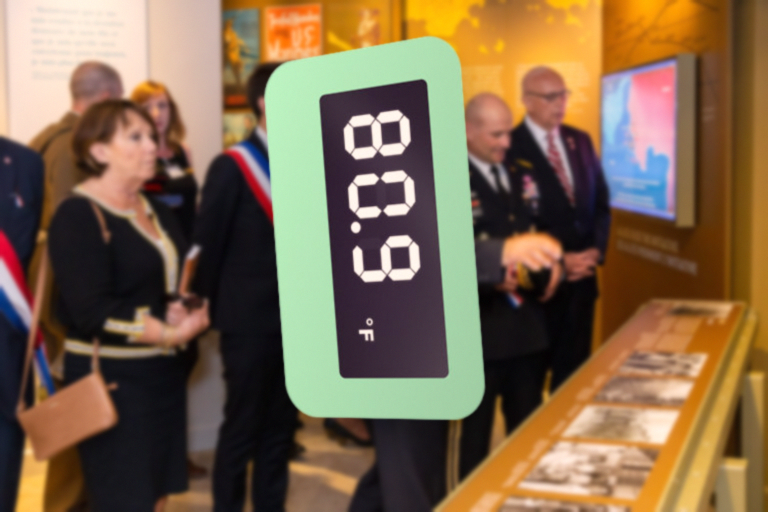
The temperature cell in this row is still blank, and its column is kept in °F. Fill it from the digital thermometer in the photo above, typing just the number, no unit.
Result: 80.9
